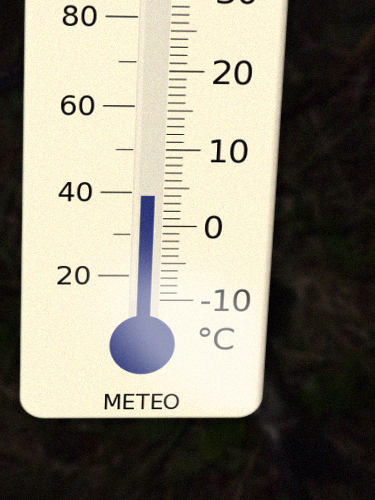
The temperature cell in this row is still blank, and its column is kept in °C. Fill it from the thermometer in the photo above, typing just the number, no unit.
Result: 4
